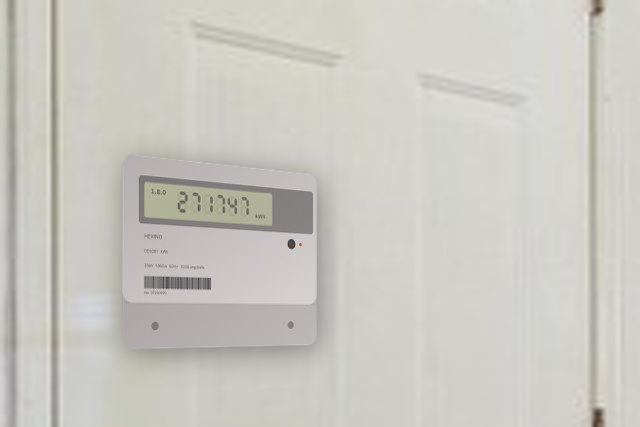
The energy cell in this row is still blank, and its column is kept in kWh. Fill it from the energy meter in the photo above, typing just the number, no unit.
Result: 271747
